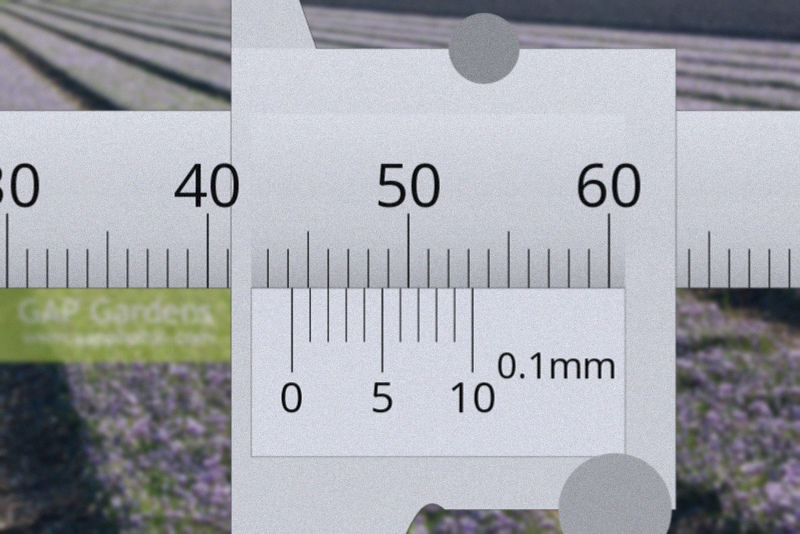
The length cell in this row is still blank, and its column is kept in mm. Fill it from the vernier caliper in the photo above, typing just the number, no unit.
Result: 44.2
